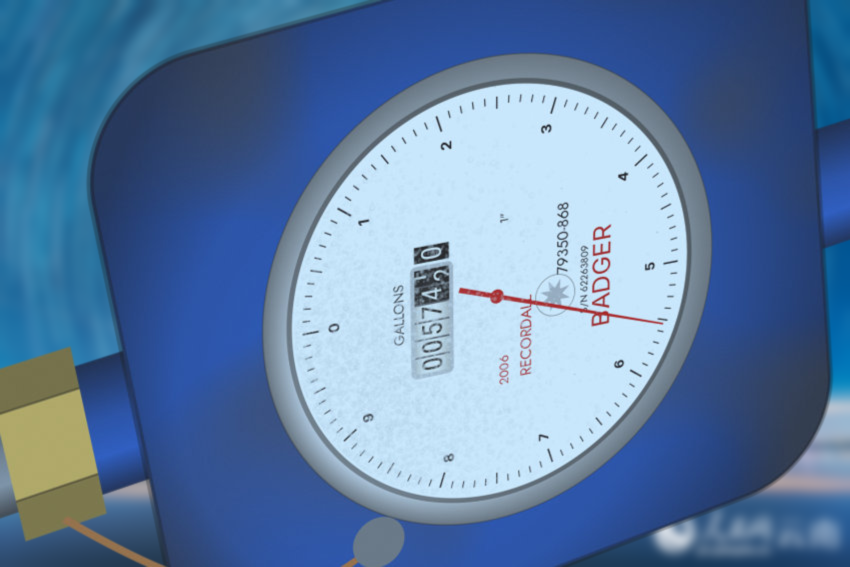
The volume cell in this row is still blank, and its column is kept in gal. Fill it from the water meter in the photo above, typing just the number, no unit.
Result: 57415.5
